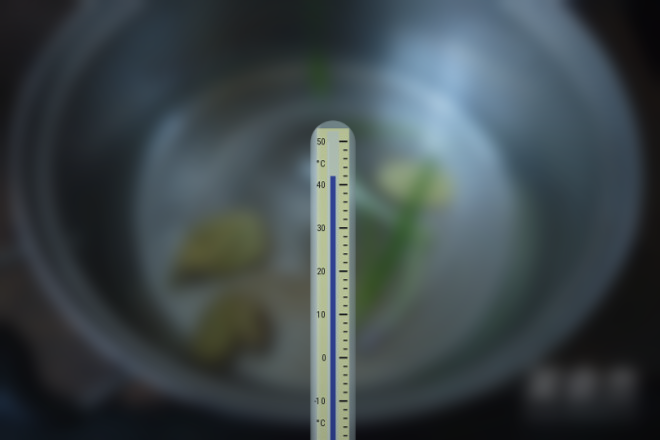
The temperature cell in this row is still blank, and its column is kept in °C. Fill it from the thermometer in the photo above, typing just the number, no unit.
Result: 42
